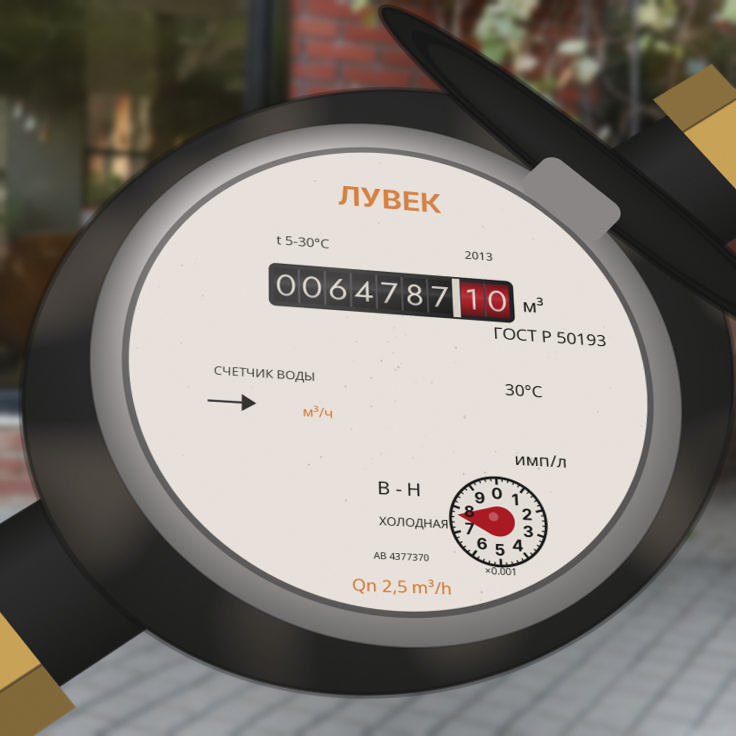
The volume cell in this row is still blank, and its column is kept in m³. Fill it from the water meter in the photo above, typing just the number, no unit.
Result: 64787.107
